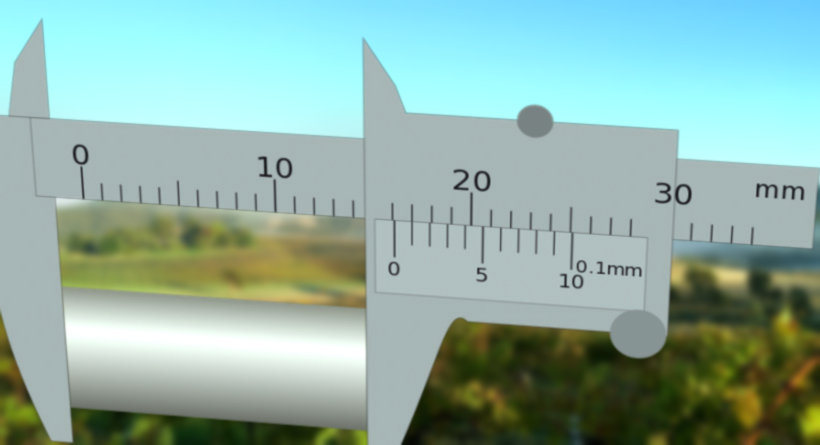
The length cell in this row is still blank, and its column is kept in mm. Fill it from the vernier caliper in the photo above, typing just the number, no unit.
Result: 16.1
